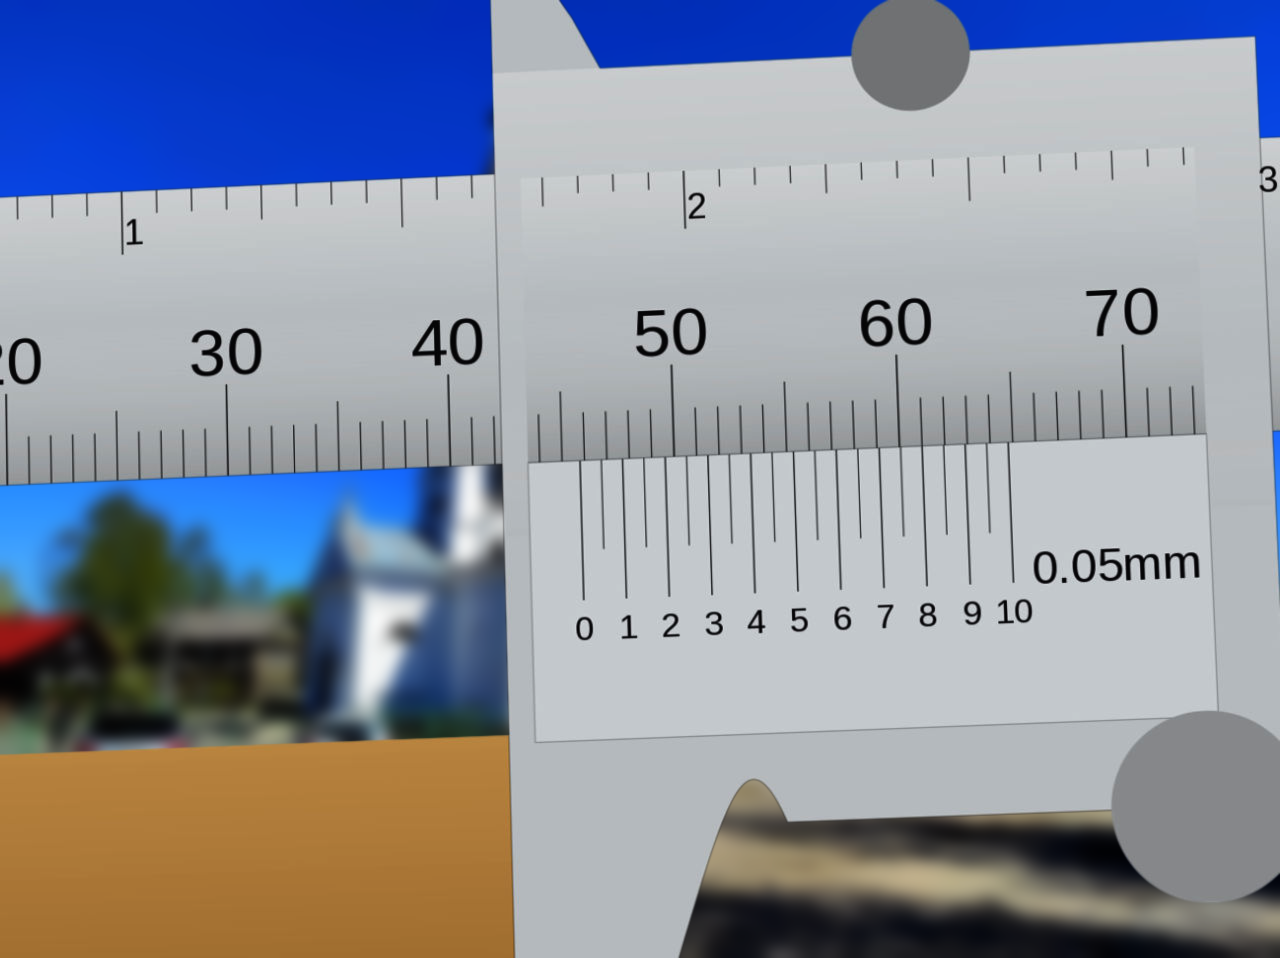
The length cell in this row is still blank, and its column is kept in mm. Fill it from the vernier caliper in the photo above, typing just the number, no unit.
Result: 45.8
